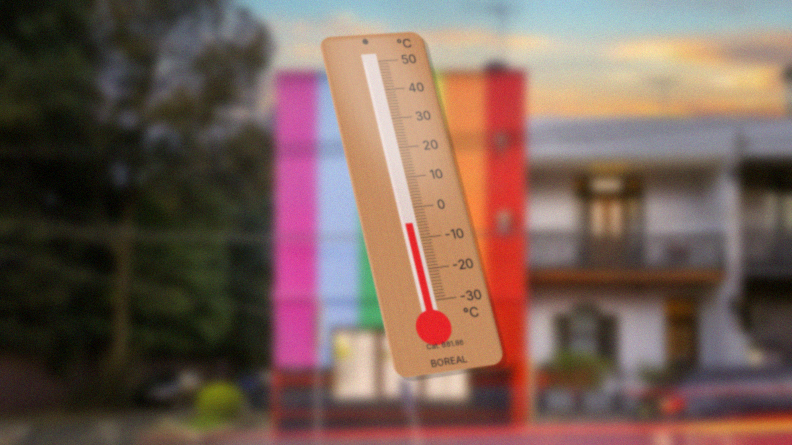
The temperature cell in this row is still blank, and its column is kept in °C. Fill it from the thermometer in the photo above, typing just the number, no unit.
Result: -5
